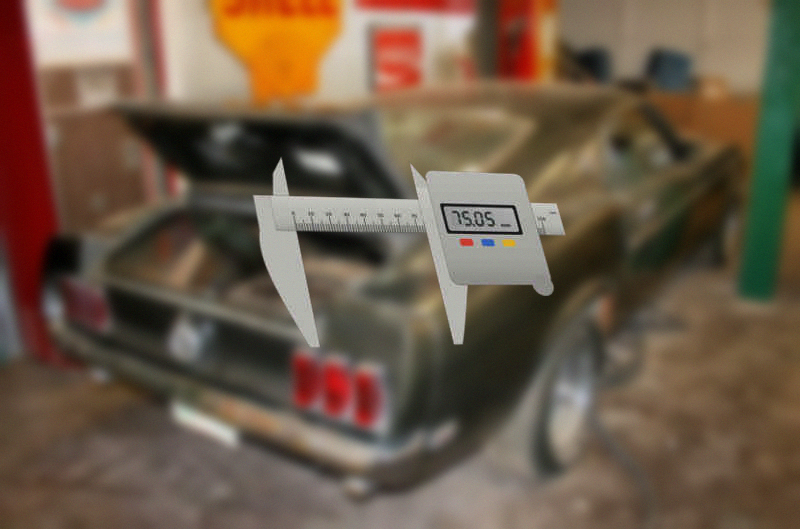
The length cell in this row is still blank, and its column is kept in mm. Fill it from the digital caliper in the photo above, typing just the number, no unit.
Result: 75.05
